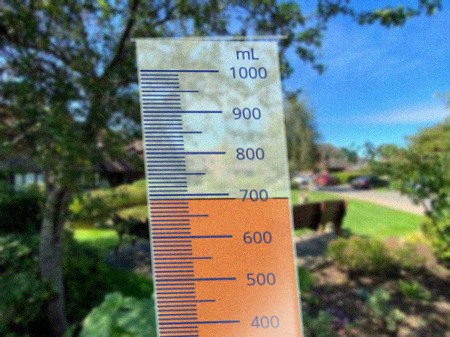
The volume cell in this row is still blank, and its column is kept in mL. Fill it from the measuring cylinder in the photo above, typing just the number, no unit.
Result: 690
